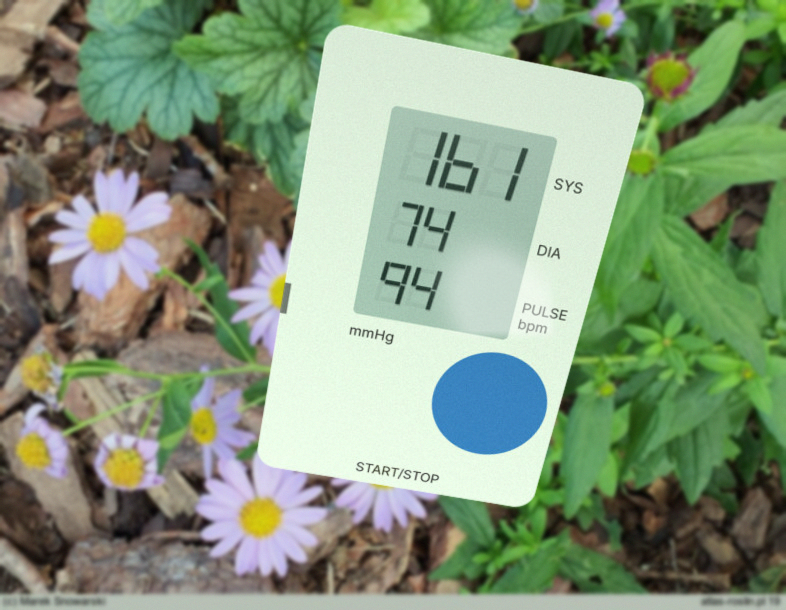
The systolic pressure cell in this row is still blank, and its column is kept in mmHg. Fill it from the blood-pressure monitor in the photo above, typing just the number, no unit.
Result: 161
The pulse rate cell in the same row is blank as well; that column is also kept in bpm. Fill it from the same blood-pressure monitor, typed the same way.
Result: 94
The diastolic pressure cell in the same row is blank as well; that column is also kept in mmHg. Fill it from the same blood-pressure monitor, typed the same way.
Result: 74
